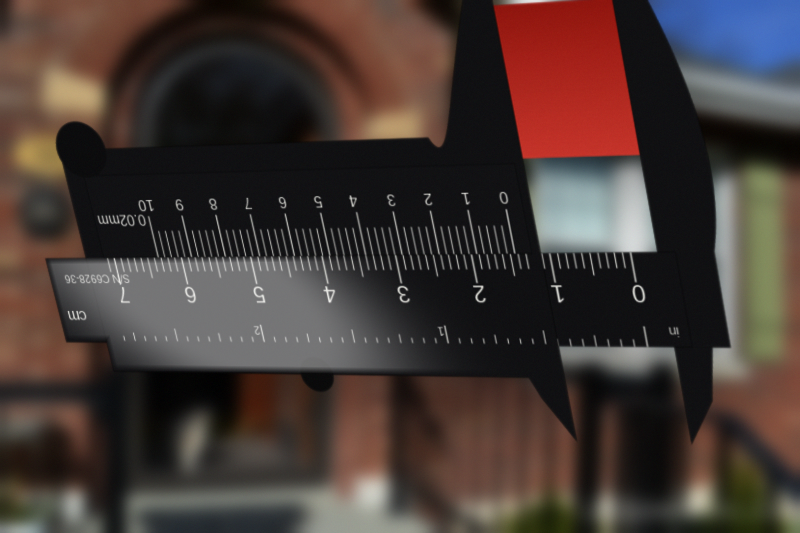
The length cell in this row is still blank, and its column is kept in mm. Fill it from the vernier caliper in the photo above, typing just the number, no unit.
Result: 14.4
